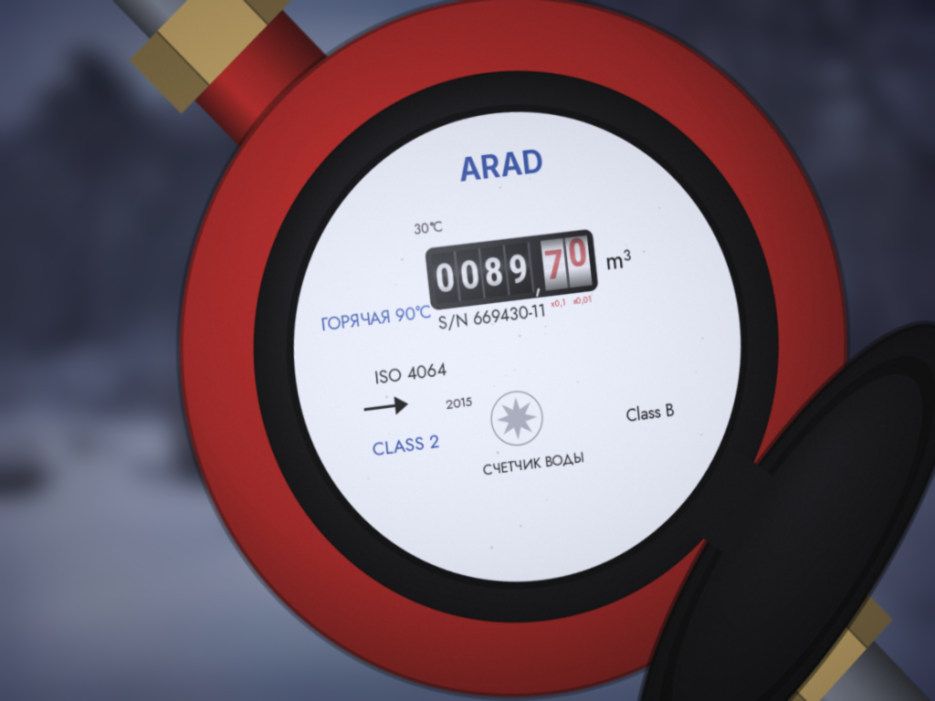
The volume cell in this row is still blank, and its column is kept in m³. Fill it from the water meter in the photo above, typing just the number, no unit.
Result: 89.70
